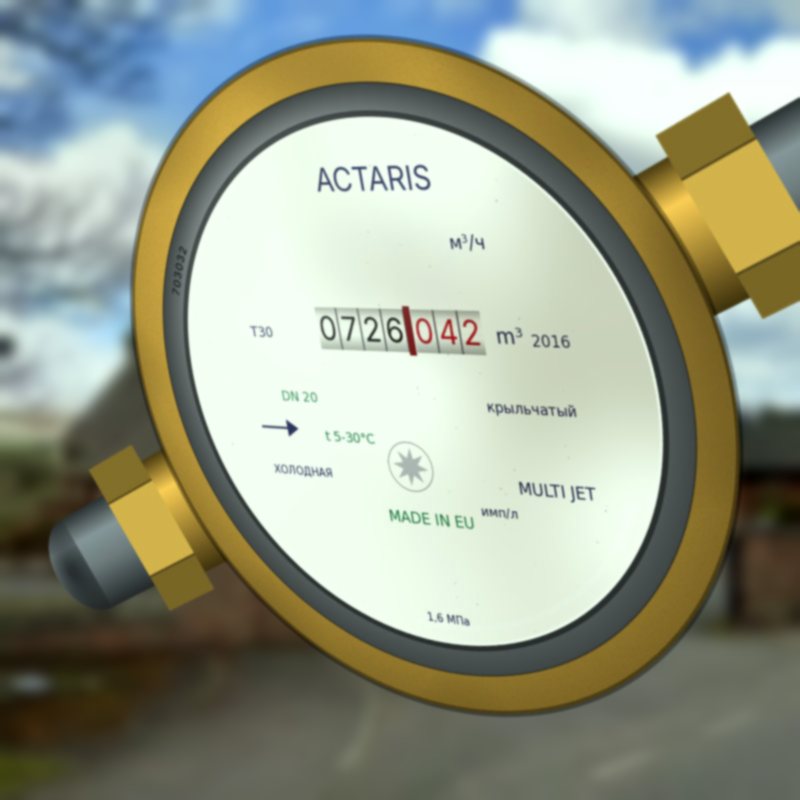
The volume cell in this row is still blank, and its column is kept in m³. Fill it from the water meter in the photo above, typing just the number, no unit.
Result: 726.042
